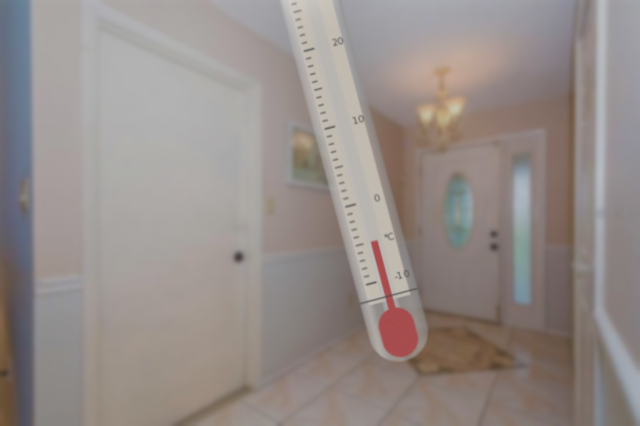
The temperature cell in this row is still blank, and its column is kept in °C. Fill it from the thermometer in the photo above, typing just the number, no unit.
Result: -5
